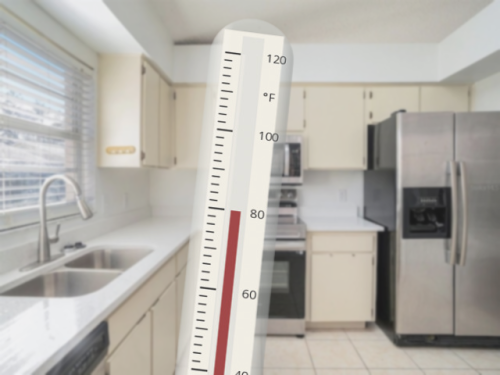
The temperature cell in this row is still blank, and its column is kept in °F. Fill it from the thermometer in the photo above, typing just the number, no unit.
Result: 80
